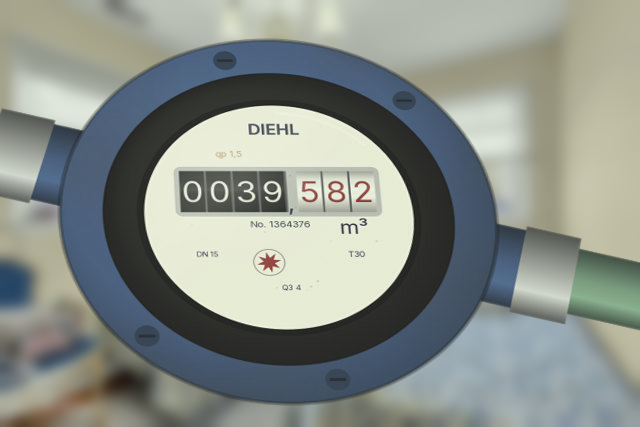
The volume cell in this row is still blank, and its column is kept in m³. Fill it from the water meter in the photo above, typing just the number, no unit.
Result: 39.582
